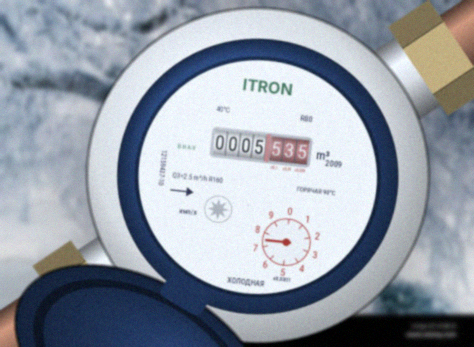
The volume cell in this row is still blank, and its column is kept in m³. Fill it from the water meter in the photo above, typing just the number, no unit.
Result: 5.5357
